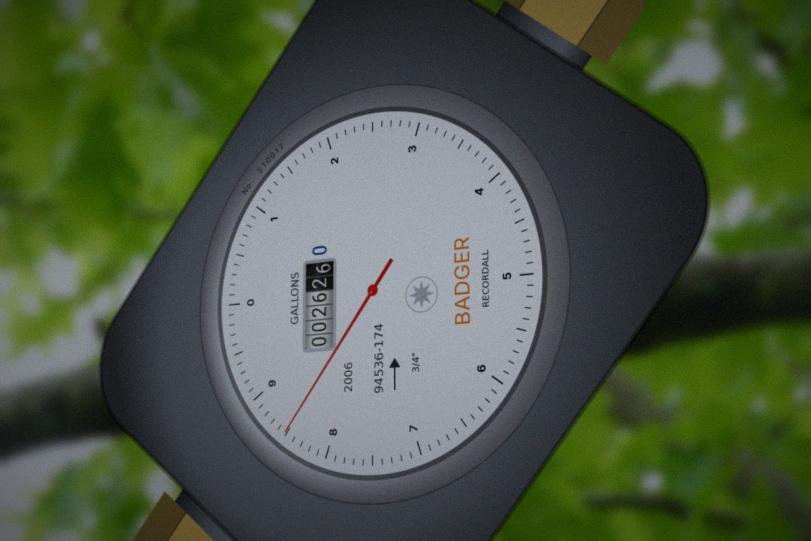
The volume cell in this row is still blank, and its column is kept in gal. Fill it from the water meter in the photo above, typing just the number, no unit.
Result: 26258.5
